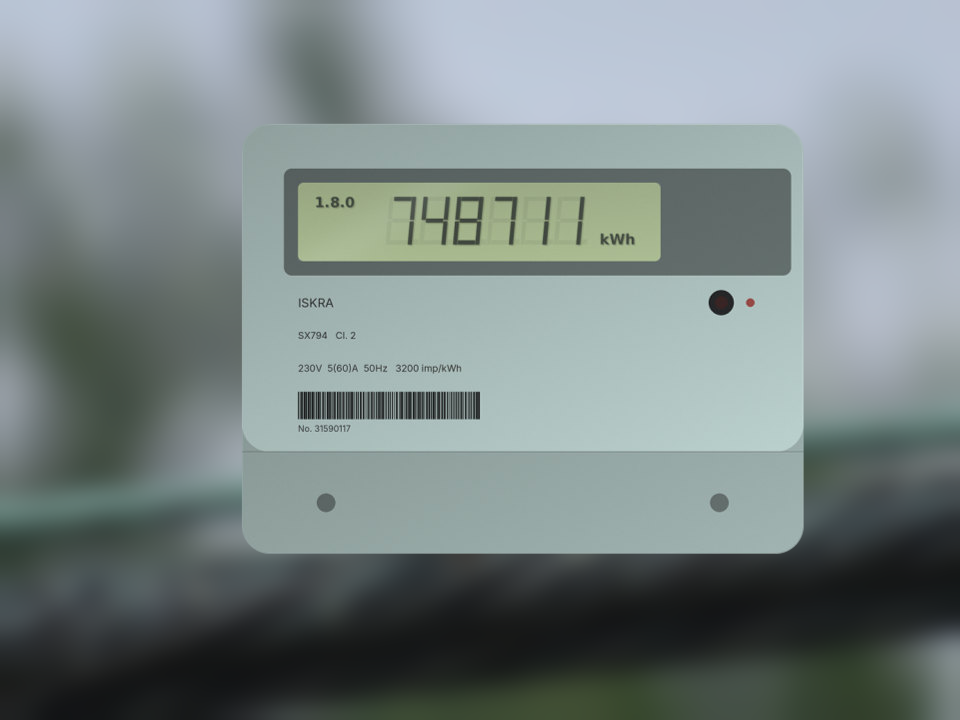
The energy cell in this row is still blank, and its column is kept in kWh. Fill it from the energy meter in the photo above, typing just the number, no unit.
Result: 748711
